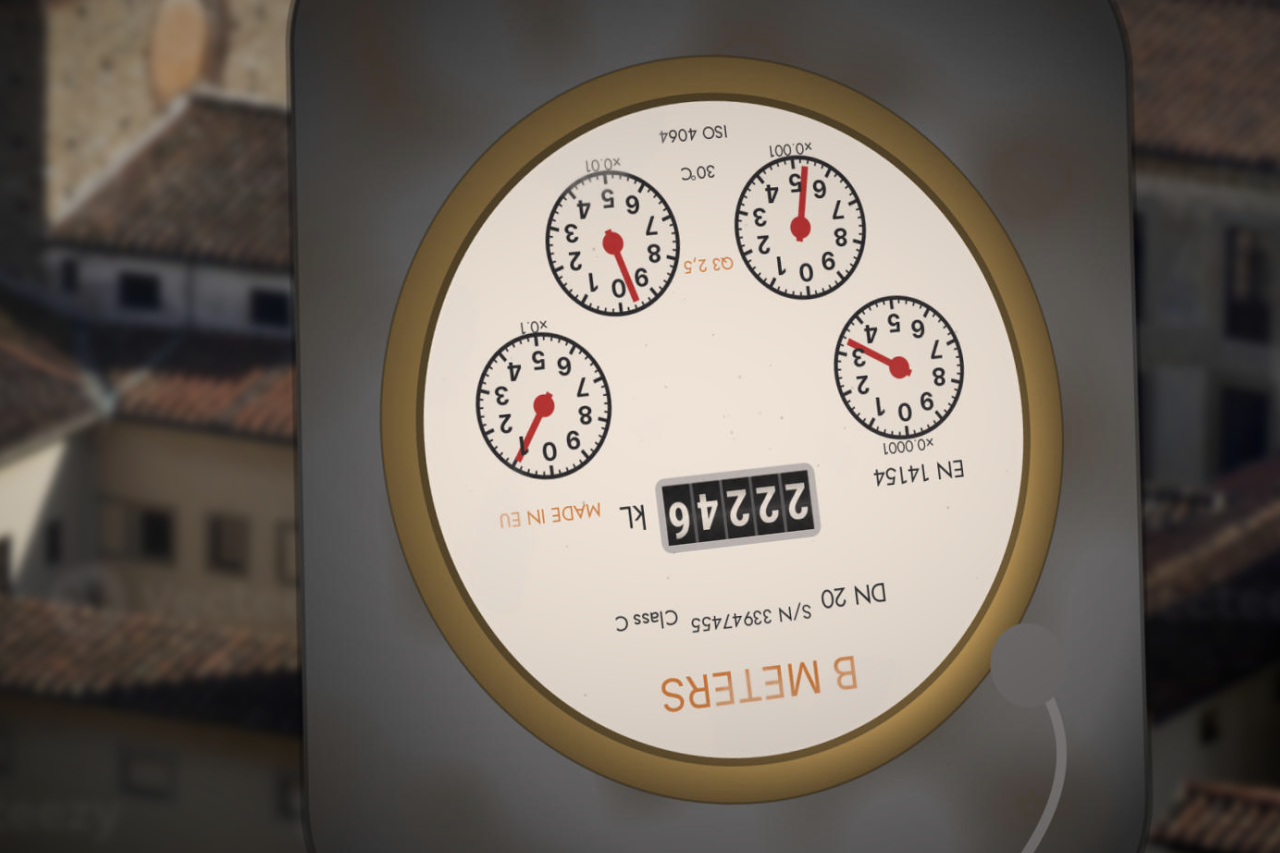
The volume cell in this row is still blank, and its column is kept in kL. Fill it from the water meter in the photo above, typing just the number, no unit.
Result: 22246.0953
